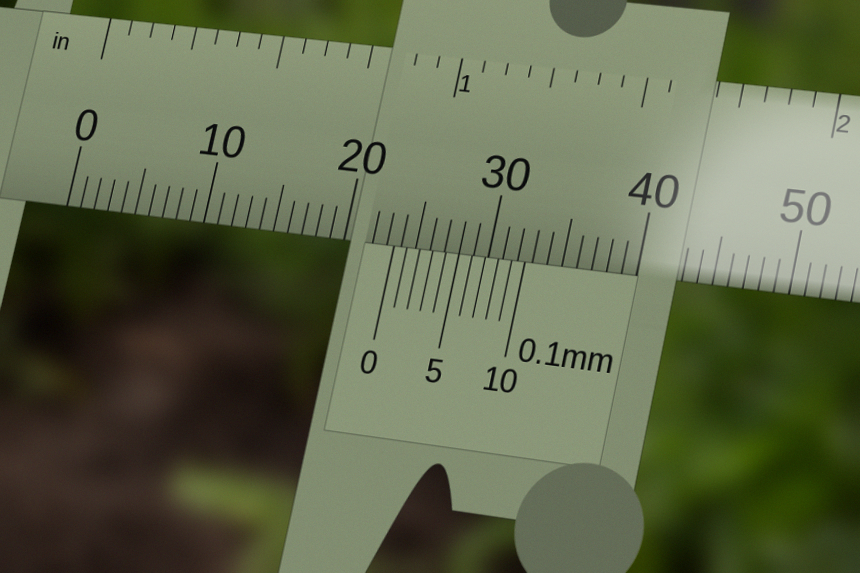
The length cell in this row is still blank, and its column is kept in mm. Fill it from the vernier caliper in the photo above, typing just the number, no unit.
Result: 23.5
